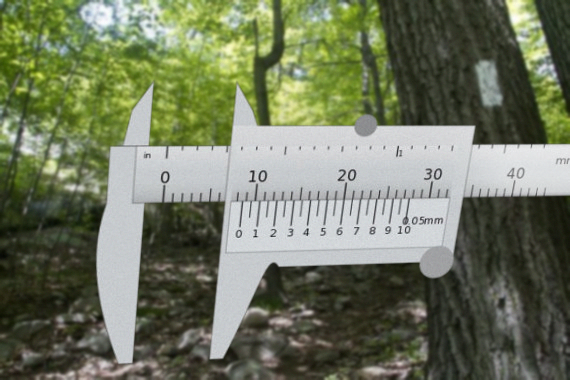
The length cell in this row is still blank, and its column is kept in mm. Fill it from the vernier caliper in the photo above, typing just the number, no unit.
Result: 8.6
